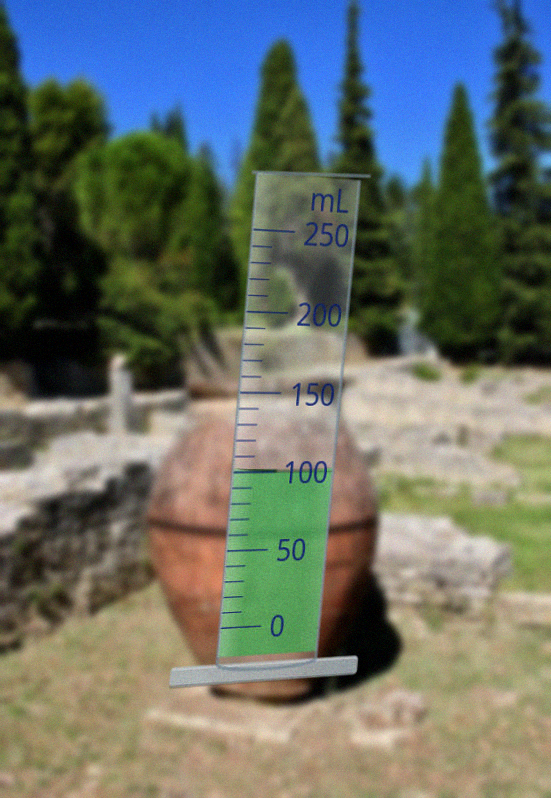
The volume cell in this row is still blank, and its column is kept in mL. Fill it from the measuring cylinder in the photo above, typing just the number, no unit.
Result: 100
